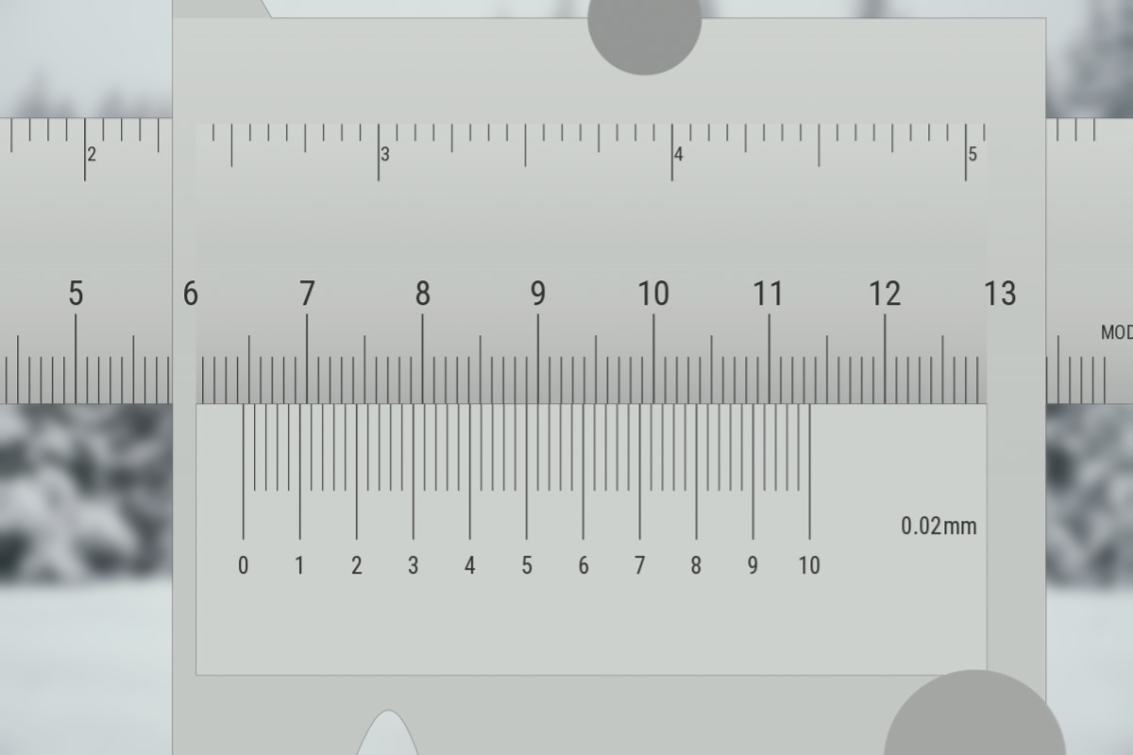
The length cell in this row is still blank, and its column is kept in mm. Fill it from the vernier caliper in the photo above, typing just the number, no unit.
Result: 64.5
